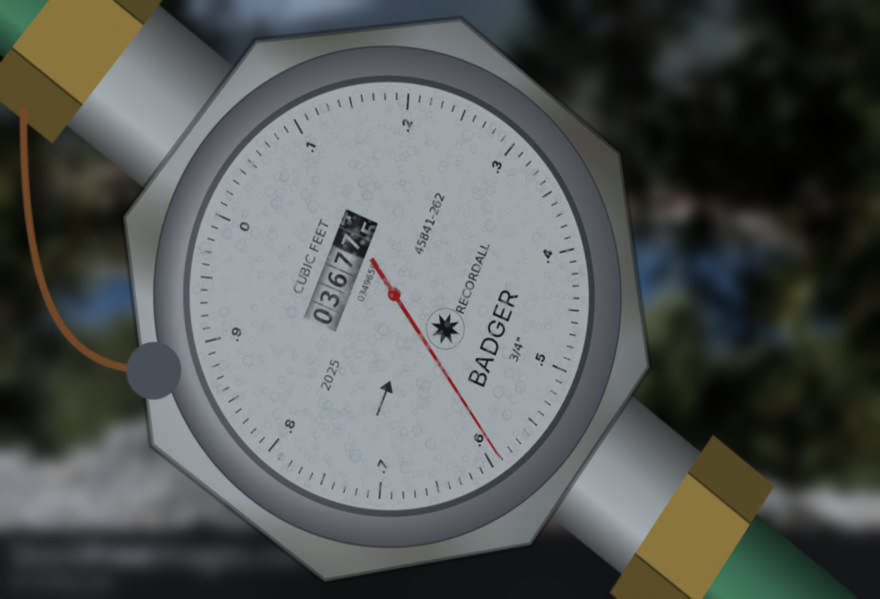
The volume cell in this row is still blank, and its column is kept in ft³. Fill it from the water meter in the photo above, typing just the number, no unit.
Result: 36774.59
